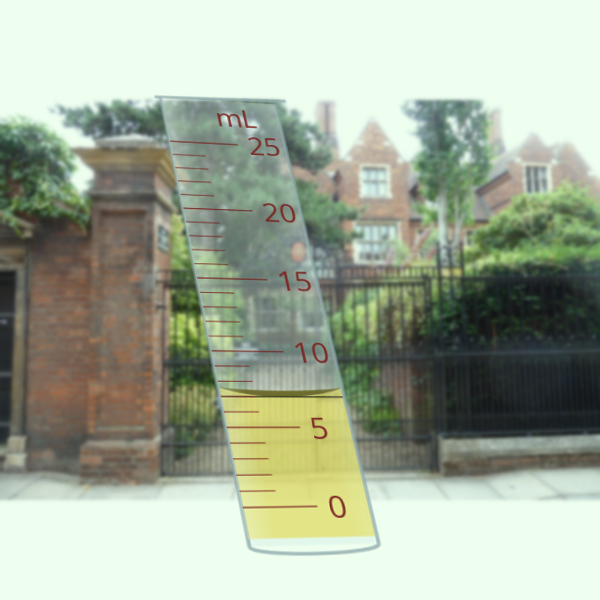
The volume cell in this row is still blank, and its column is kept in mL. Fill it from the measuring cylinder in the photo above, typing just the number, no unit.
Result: 7
